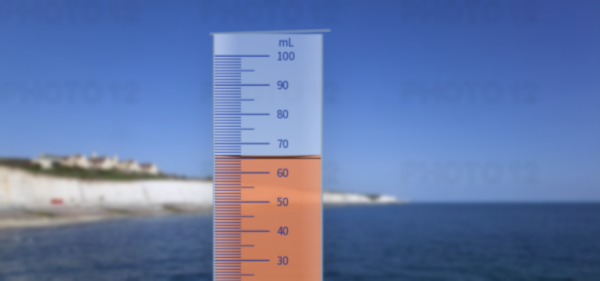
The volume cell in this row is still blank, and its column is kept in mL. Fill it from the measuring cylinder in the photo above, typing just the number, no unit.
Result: 65
